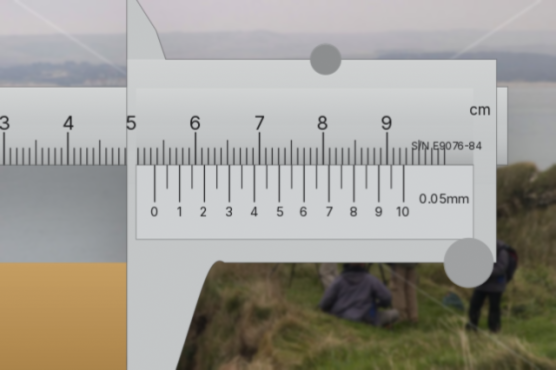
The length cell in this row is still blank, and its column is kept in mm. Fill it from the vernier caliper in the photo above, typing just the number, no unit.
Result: 53.6
